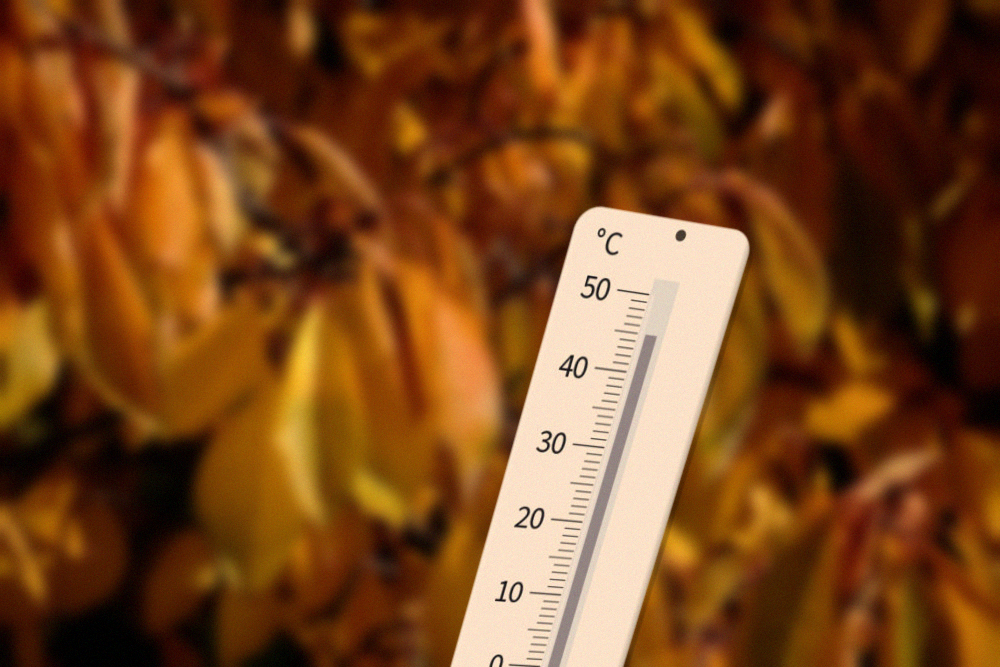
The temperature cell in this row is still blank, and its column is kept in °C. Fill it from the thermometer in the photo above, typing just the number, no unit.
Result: 45
